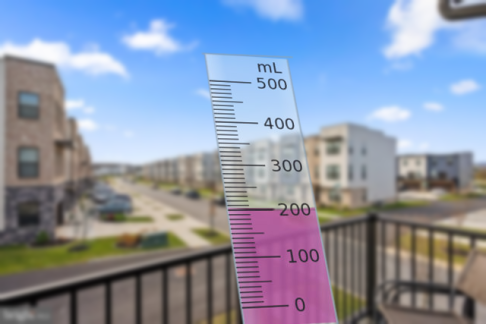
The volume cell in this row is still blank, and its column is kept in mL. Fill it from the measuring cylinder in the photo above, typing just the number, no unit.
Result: 200
